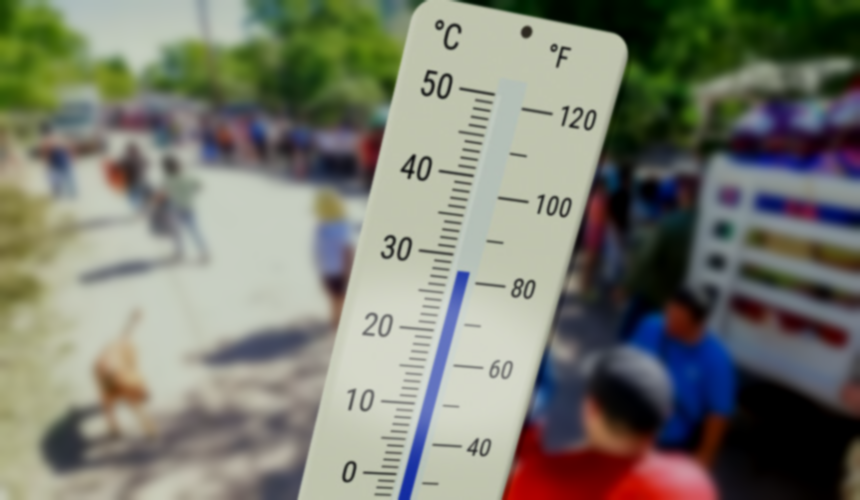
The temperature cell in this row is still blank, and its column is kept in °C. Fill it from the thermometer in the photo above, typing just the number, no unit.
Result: 28
